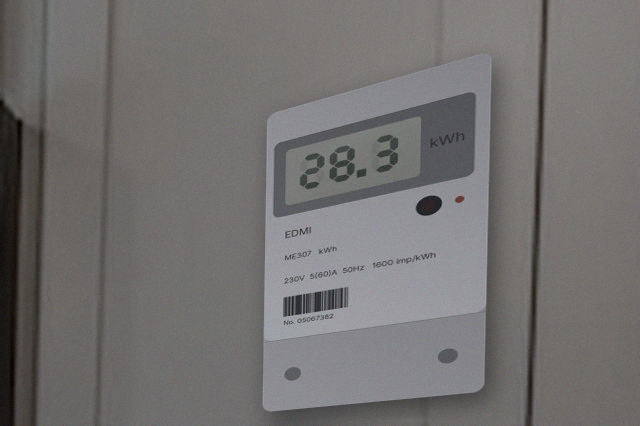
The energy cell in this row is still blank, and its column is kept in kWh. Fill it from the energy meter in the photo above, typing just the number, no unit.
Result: 28.3
